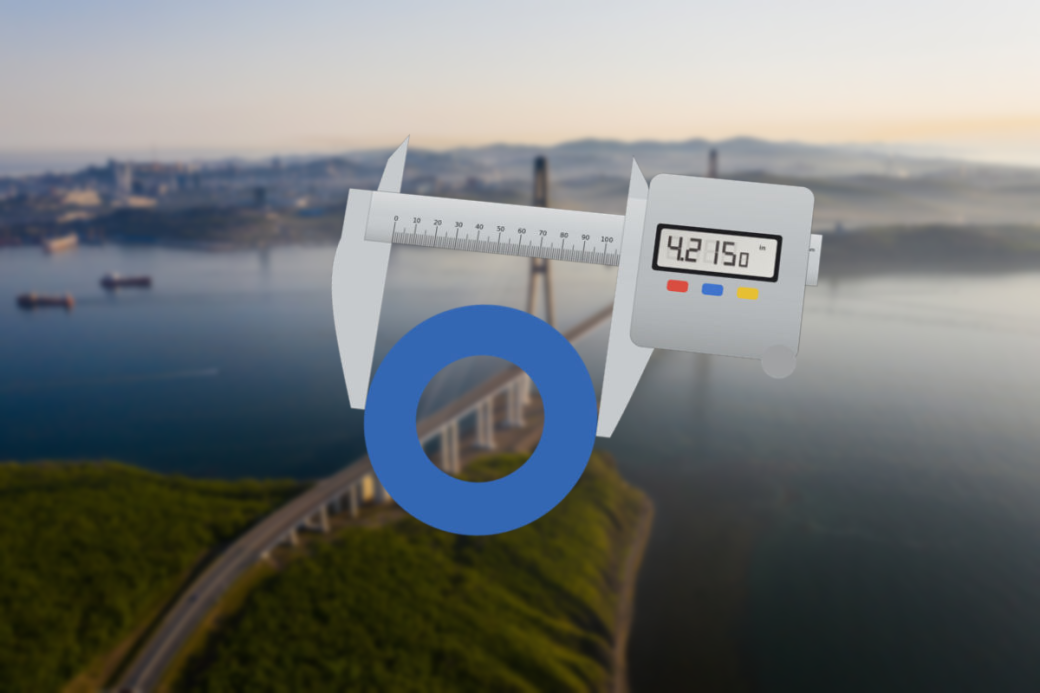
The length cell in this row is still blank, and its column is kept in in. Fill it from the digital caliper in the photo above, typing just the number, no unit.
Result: 4.2150
